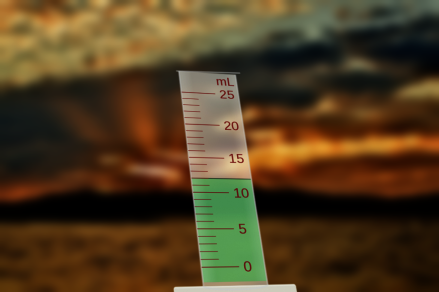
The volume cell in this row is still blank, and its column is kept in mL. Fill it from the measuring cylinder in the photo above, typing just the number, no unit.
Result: 12
